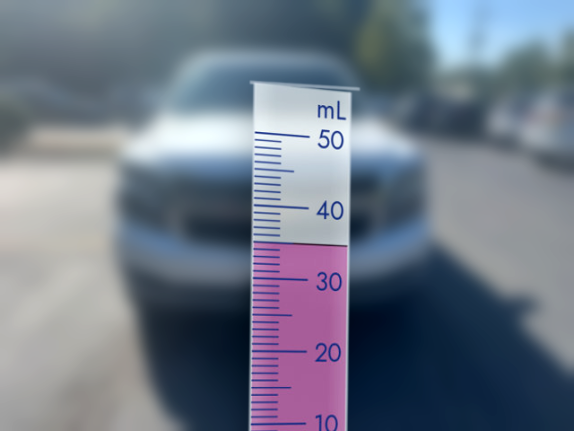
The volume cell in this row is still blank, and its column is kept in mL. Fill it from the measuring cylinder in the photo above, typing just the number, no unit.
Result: 35
